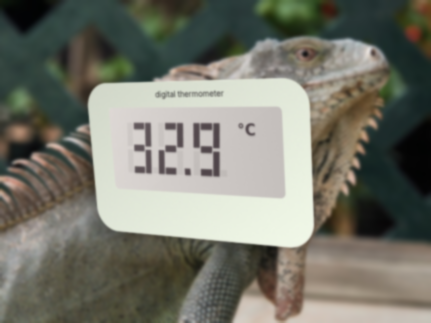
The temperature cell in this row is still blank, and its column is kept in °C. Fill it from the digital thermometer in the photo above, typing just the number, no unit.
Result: 32.9
